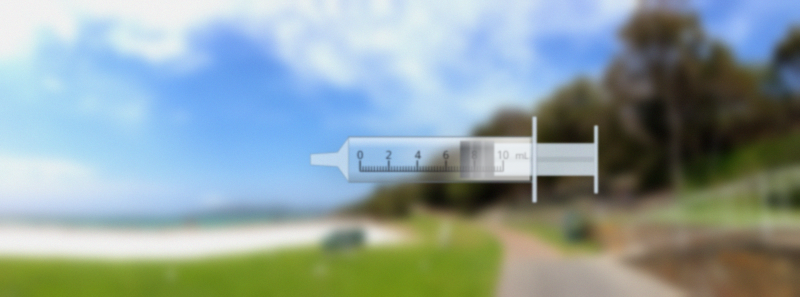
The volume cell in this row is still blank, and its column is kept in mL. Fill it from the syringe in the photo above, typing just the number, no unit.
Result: 7
